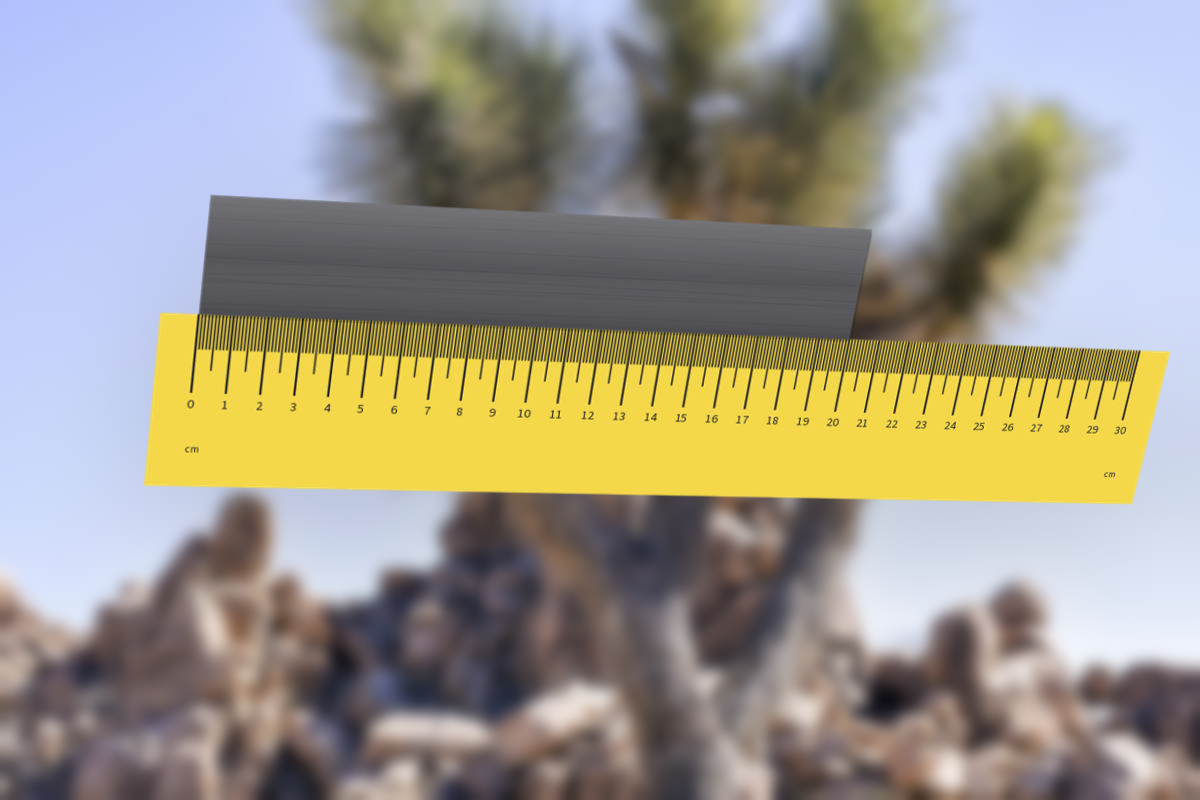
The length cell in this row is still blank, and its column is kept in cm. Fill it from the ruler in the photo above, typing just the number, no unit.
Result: 20
